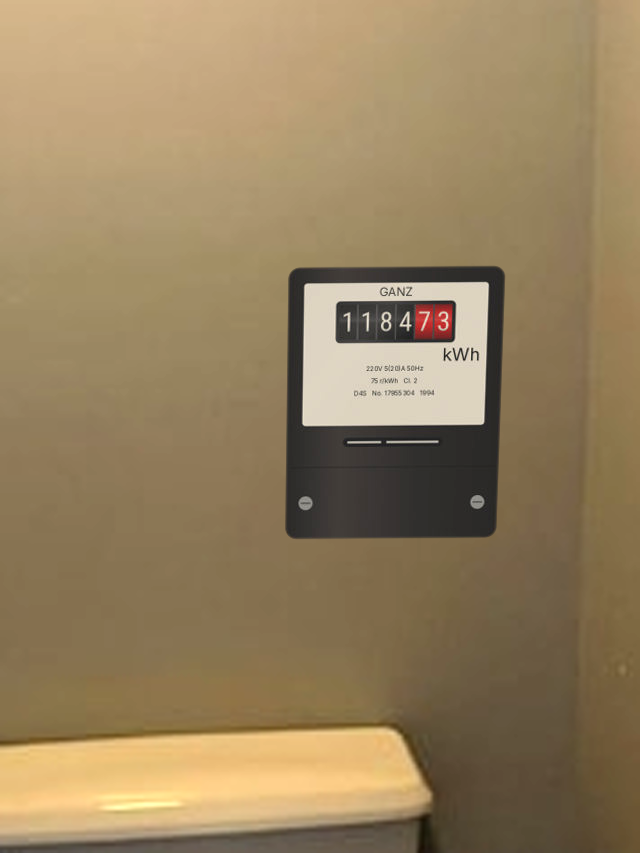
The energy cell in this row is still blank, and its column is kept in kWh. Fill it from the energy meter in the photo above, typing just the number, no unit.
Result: 1184.73
